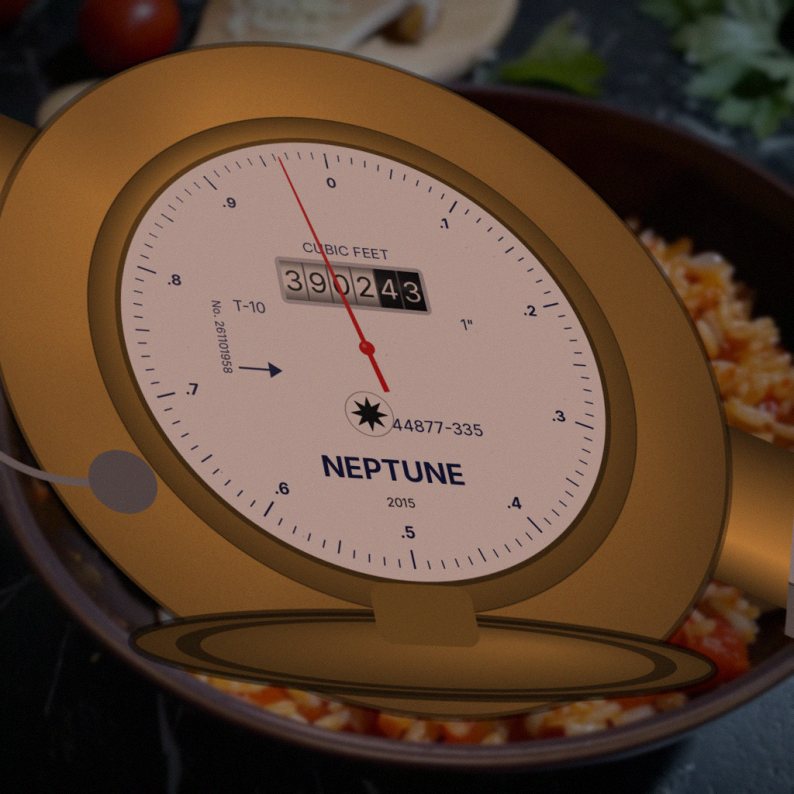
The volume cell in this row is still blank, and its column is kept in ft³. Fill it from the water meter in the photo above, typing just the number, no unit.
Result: 390242.96
